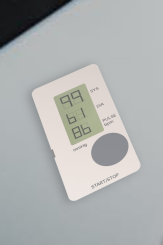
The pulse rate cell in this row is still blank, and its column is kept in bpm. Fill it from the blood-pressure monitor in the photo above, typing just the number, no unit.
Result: 86
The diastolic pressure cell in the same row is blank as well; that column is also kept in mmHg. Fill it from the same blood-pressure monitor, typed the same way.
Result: 61
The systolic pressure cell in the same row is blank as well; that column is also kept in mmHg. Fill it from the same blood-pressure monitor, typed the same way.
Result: 99
